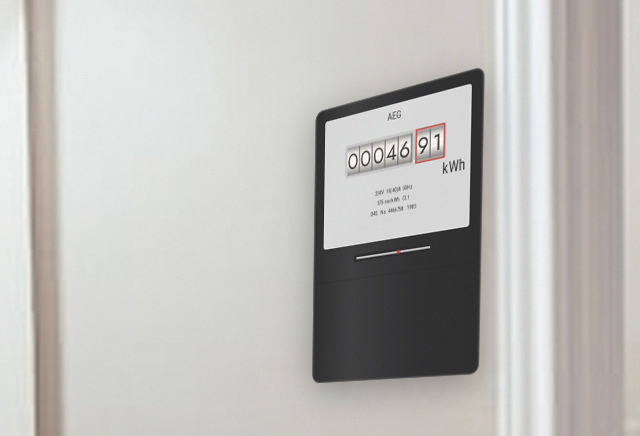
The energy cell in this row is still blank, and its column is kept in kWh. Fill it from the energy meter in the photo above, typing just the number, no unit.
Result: 46.91
